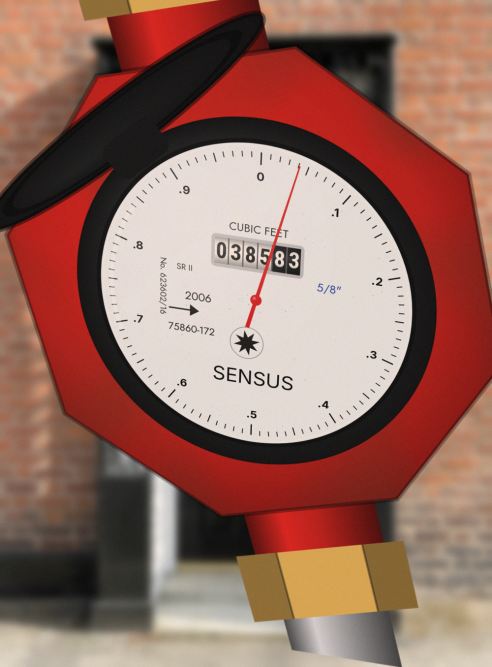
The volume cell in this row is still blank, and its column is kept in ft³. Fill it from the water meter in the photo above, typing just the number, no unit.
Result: 38583.04
